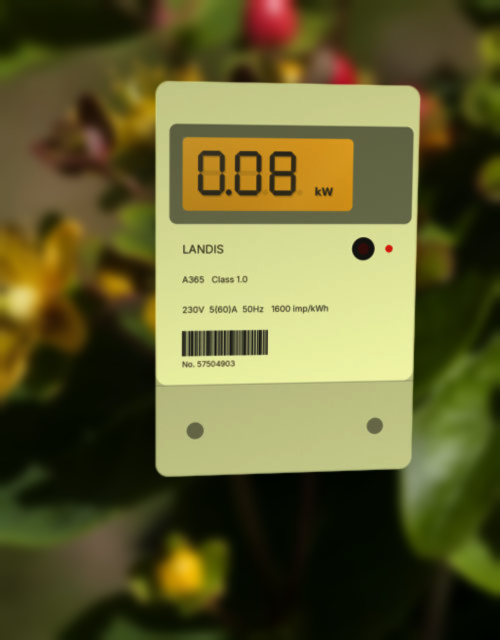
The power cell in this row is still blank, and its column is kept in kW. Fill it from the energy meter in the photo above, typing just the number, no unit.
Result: 0.08
